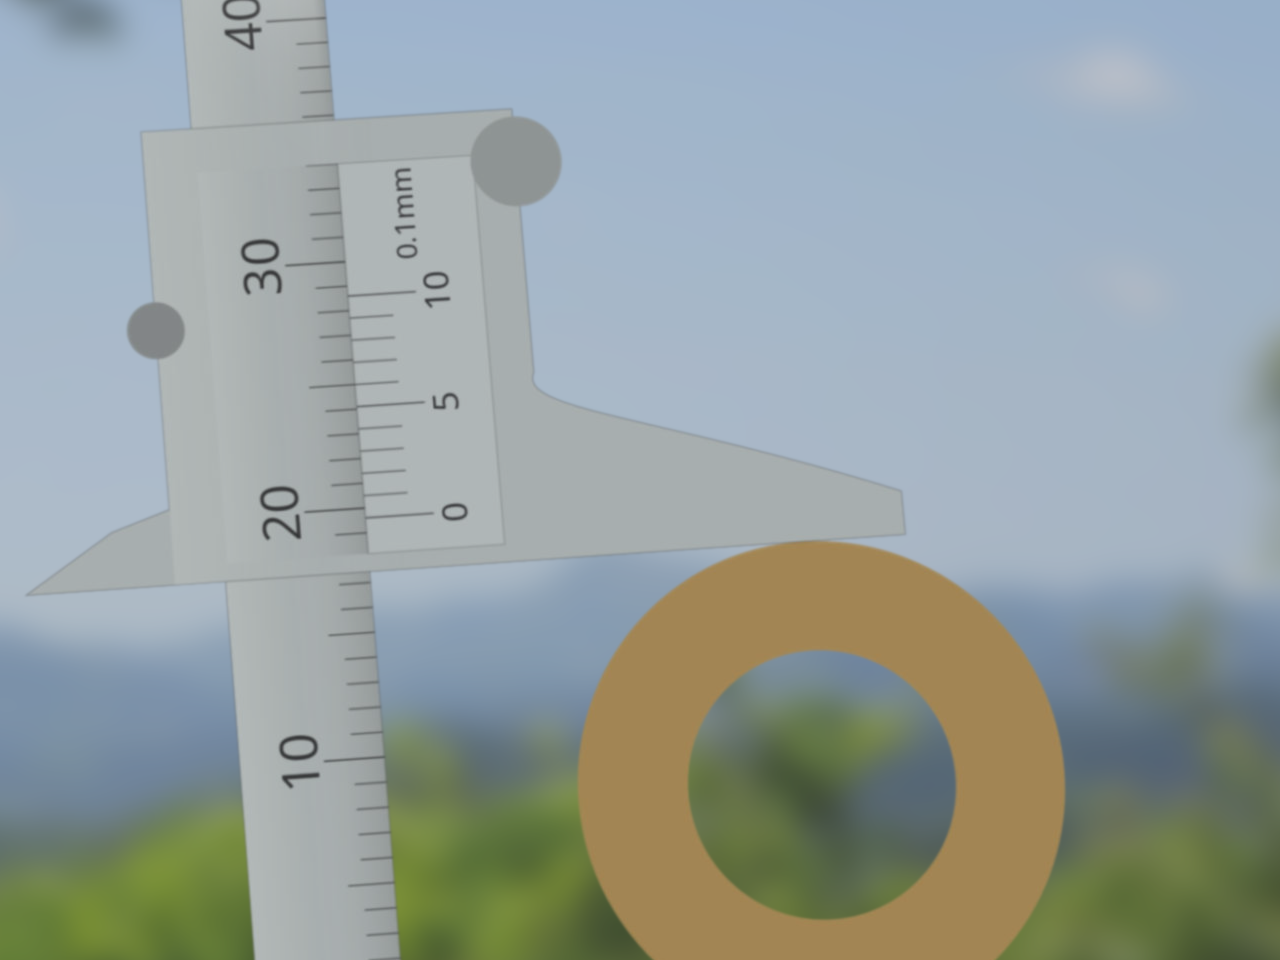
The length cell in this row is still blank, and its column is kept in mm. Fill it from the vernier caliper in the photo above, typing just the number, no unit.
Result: 19.6
